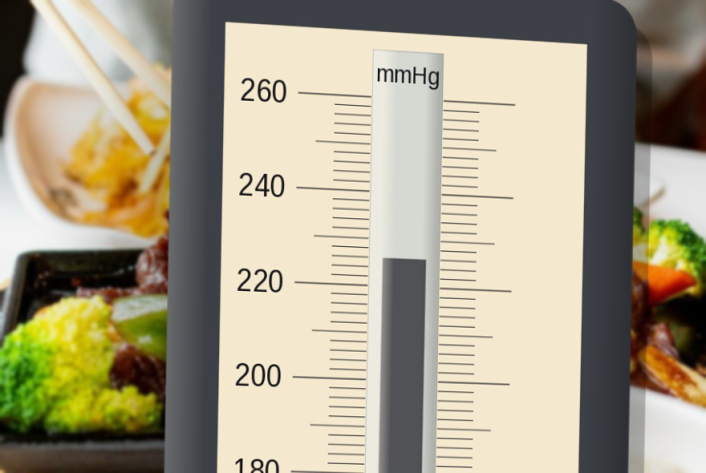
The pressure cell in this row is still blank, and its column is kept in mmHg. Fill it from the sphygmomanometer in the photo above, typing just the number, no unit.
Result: 226
